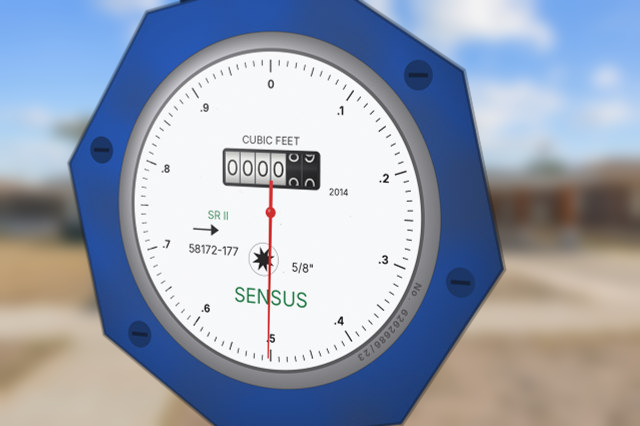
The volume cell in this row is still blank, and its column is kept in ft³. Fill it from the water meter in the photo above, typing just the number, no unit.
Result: 89.50
